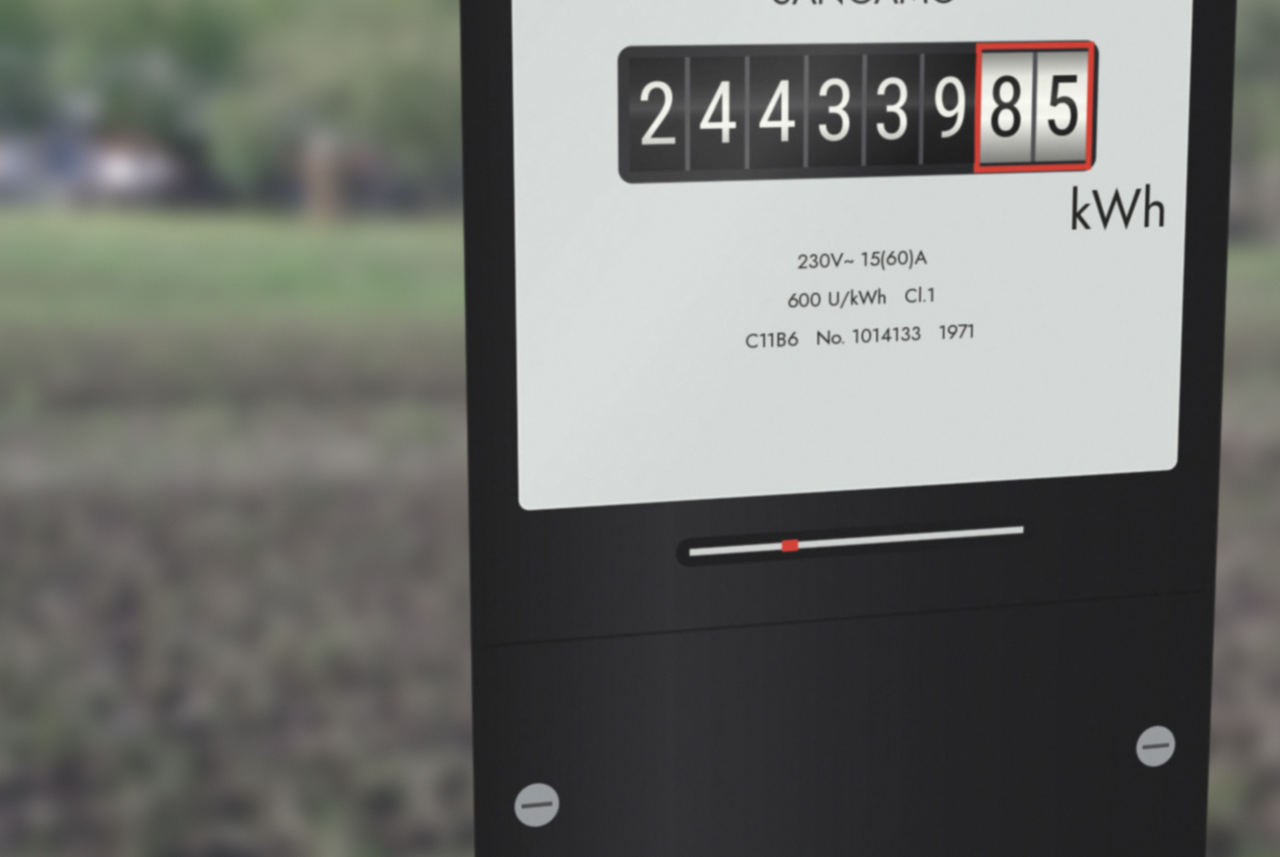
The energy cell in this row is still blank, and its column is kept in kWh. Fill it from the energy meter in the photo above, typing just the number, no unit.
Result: 244339.85
